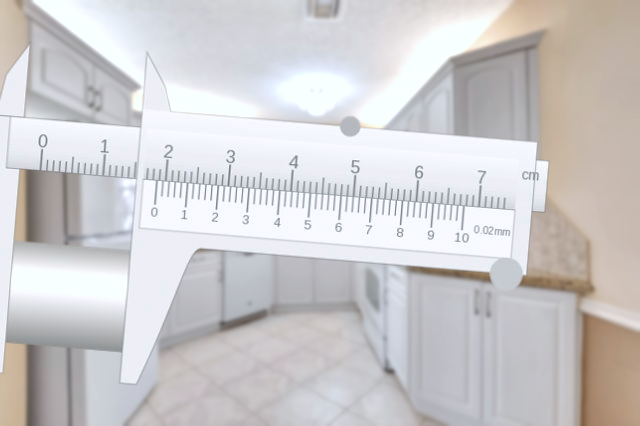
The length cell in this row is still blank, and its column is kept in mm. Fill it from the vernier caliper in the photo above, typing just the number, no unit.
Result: 18.6
